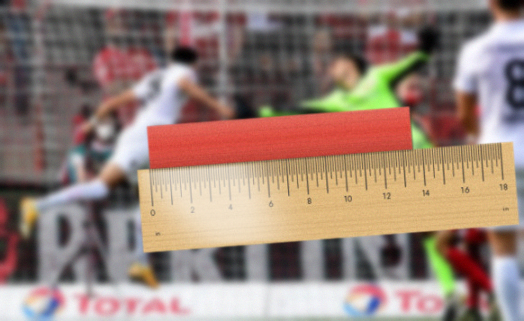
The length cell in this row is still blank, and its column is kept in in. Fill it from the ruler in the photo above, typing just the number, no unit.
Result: 13.5
